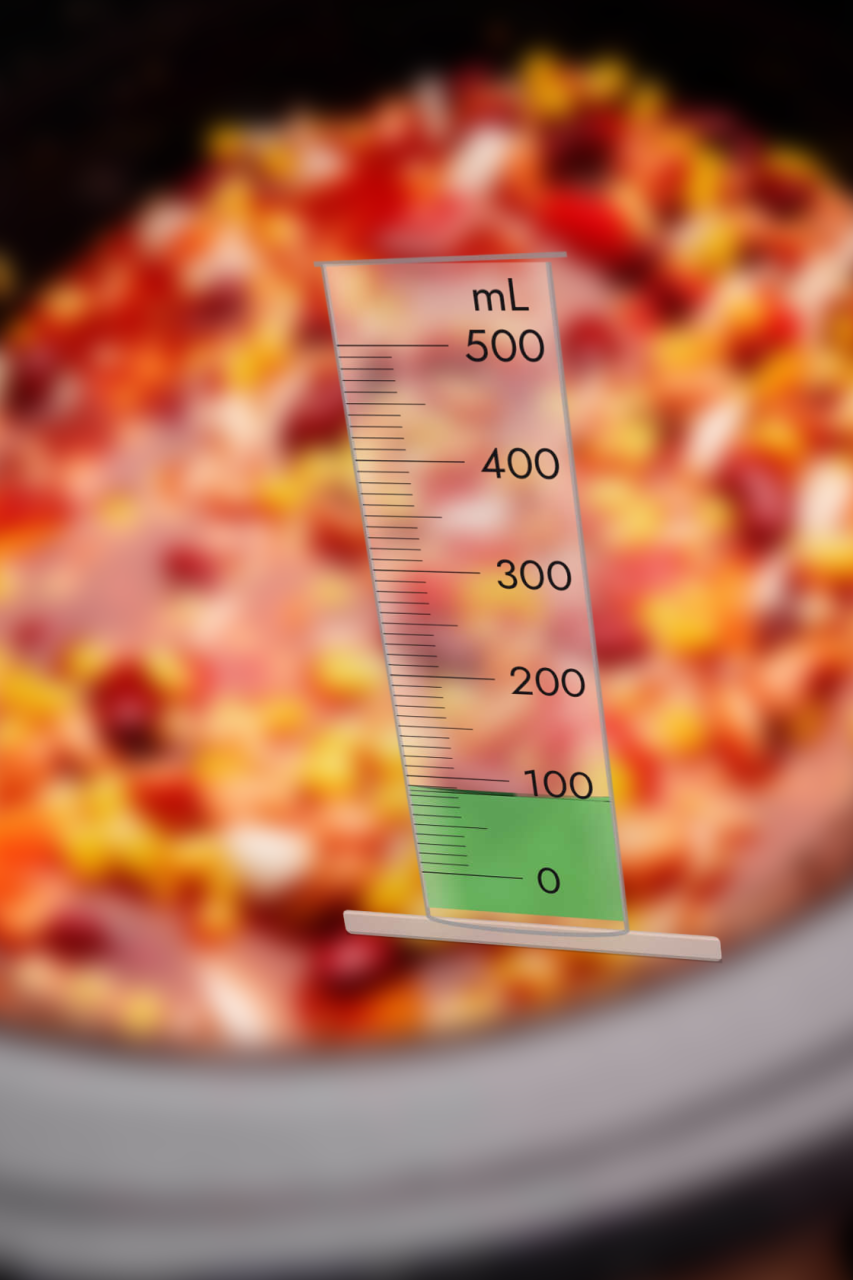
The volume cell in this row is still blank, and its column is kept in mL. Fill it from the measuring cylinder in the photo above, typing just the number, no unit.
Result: 85
